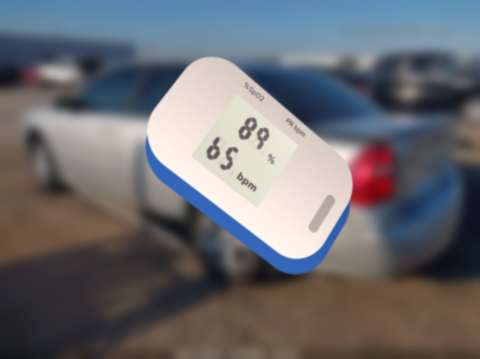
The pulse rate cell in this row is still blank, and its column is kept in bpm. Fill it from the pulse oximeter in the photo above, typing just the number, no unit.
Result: 65
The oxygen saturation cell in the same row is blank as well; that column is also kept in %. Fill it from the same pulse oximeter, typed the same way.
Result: 89
